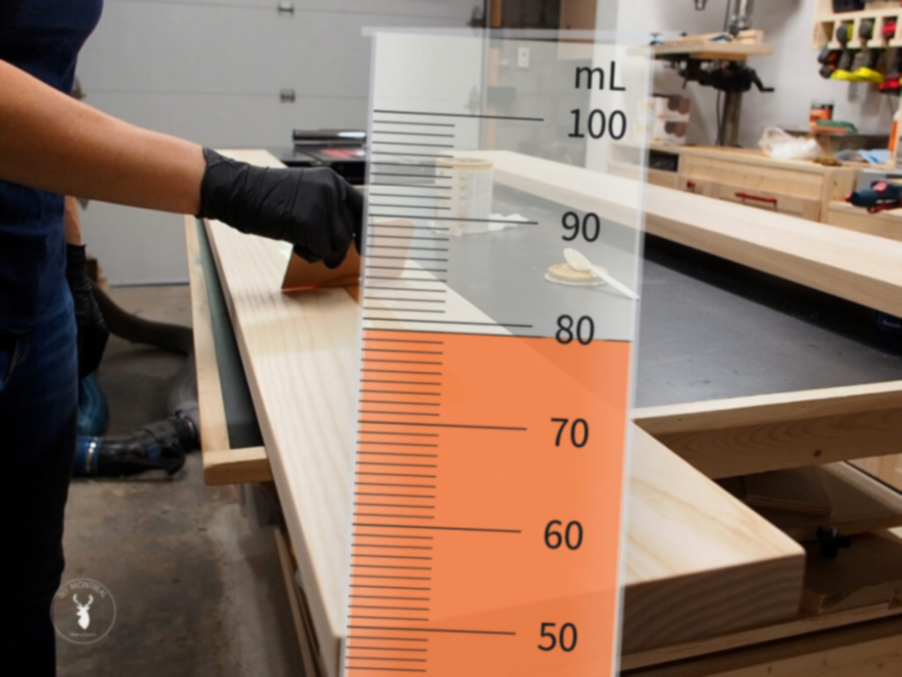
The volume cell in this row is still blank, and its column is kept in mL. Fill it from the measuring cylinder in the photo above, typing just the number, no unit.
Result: 79
